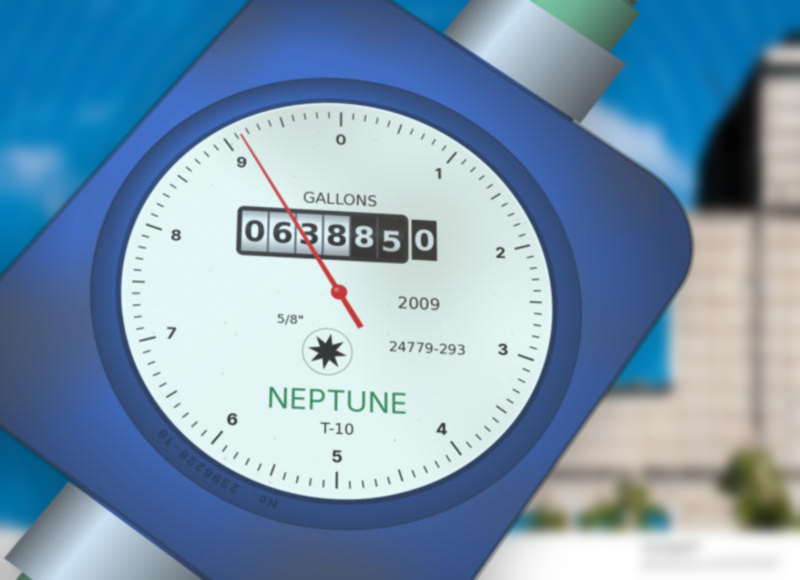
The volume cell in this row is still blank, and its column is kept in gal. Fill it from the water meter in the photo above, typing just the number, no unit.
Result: 638849.1
